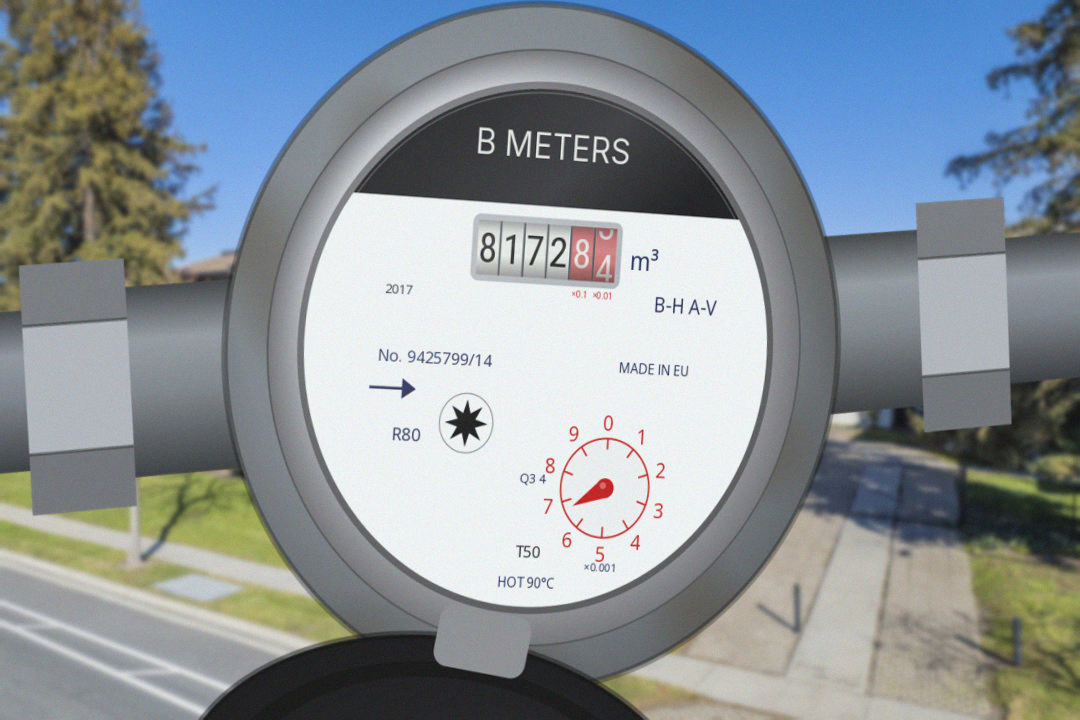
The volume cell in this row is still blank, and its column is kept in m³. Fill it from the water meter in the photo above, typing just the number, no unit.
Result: 8172.836
